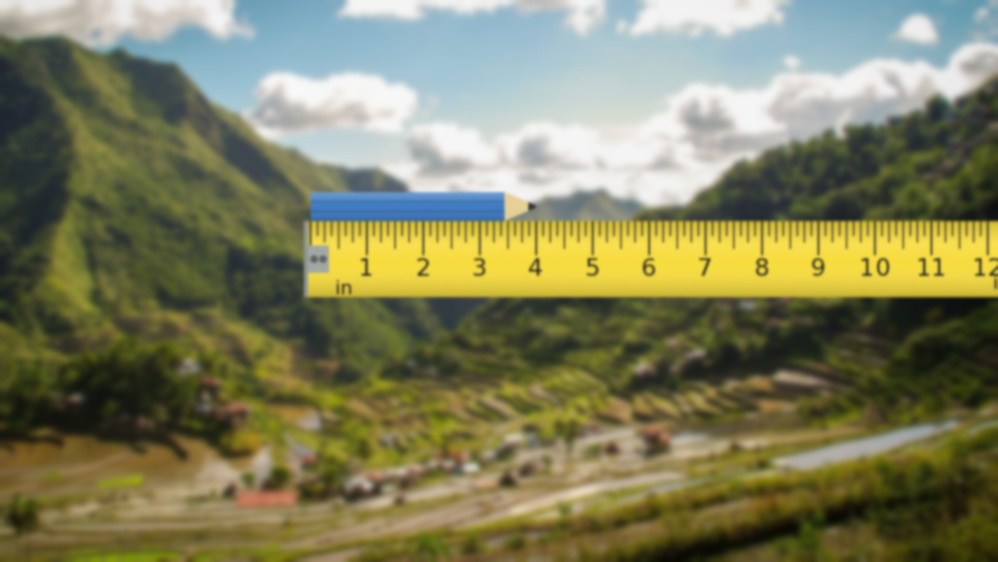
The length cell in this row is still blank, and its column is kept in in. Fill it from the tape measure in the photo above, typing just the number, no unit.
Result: 4
